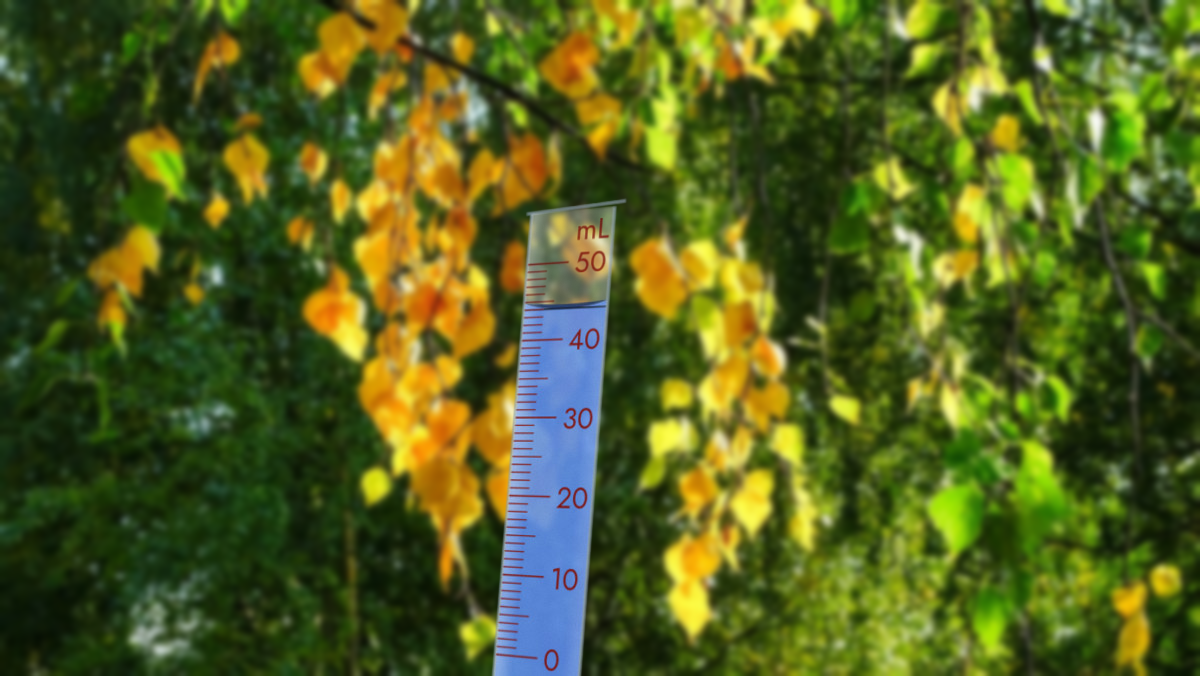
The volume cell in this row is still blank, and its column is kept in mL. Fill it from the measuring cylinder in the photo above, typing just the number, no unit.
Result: 44
